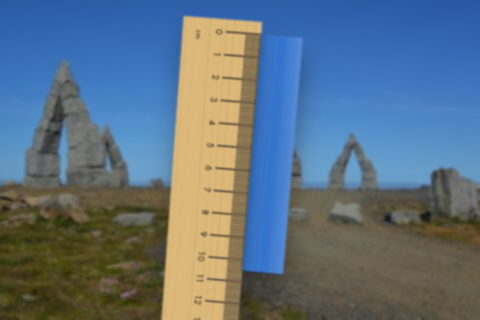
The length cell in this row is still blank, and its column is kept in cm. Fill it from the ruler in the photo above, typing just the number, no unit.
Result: 10.5
